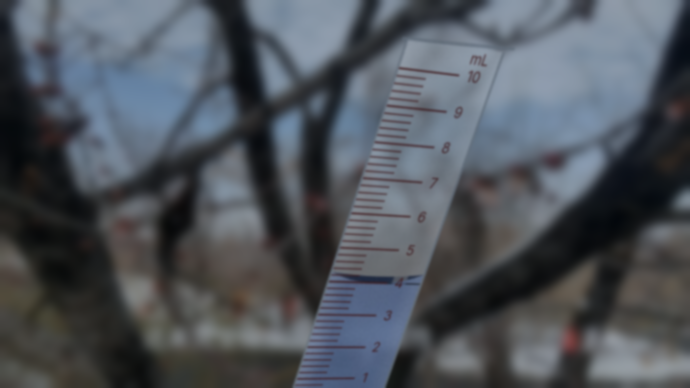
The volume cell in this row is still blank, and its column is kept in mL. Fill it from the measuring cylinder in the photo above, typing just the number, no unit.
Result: 4
